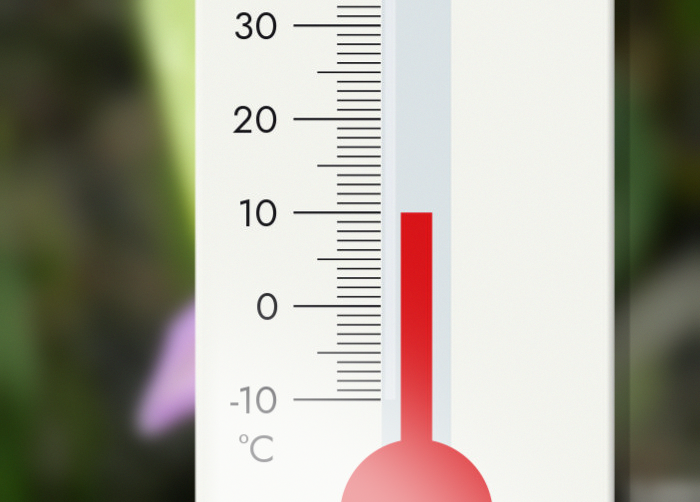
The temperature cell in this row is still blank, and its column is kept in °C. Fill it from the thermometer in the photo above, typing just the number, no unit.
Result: 10
